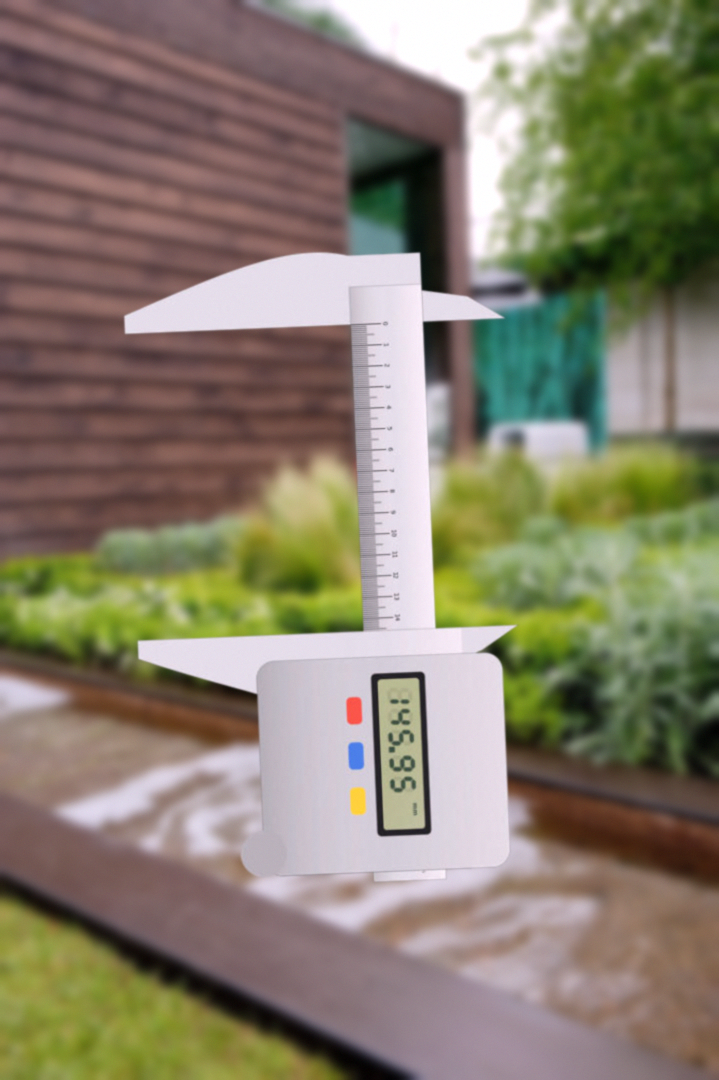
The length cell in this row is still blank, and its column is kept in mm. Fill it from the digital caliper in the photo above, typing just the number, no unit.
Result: 145.95
